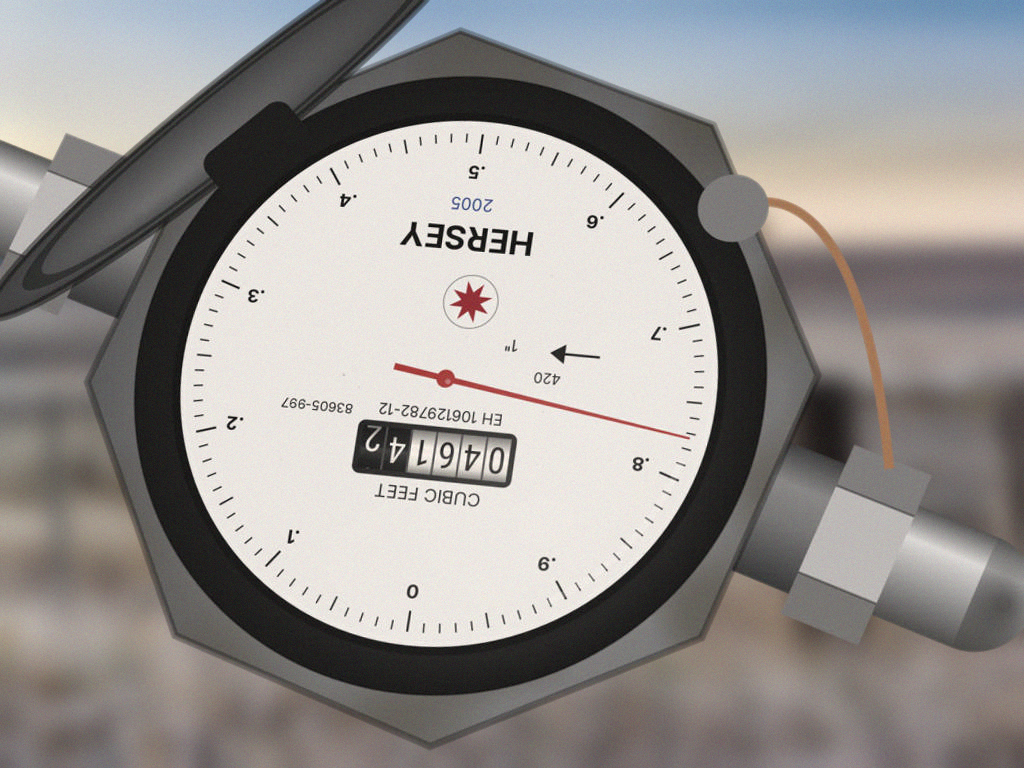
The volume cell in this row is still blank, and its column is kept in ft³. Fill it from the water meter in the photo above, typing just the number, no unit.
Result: 46141.77
